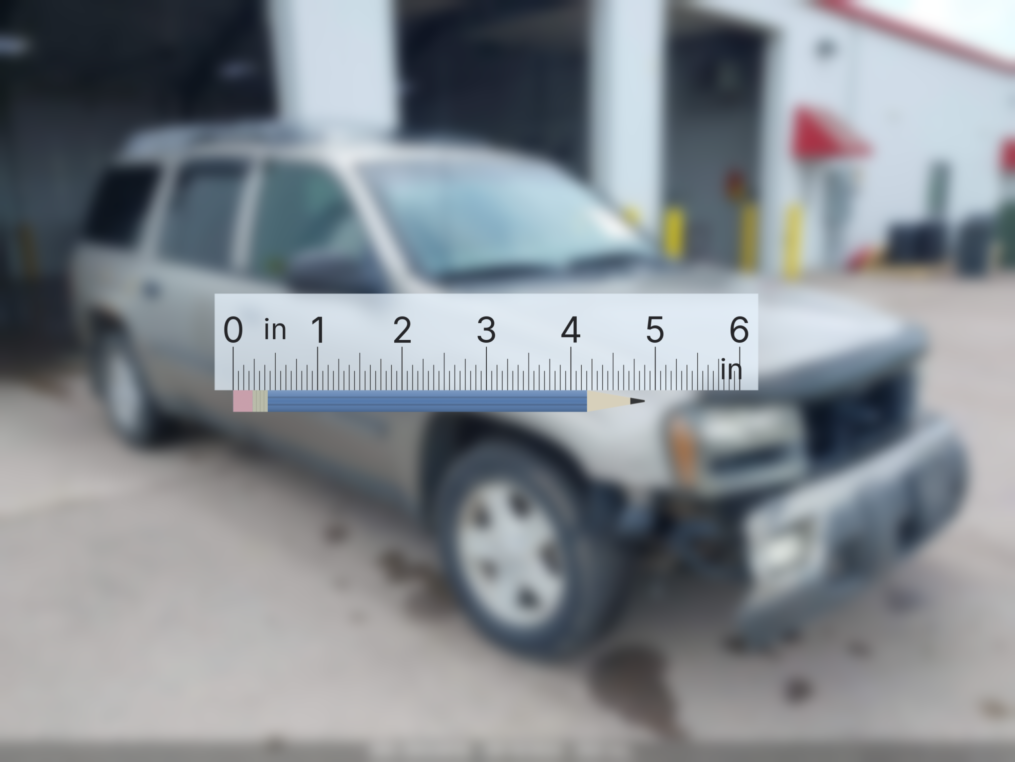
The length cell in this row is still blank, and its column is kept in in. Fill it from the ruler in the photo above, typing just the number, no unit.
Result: 4.875
